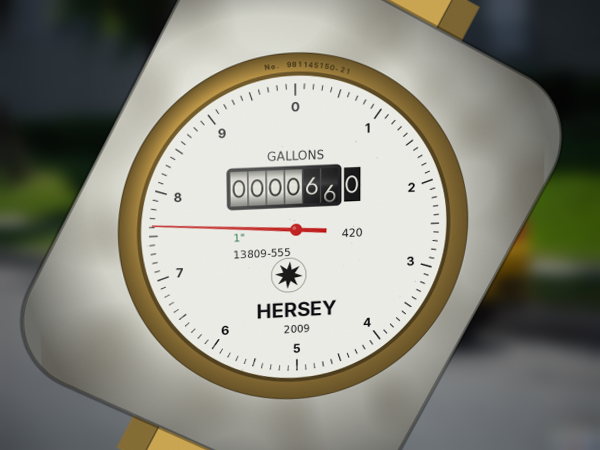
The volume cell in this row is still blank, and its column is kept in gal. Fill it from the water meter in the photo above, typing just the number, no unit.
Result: 657.6
